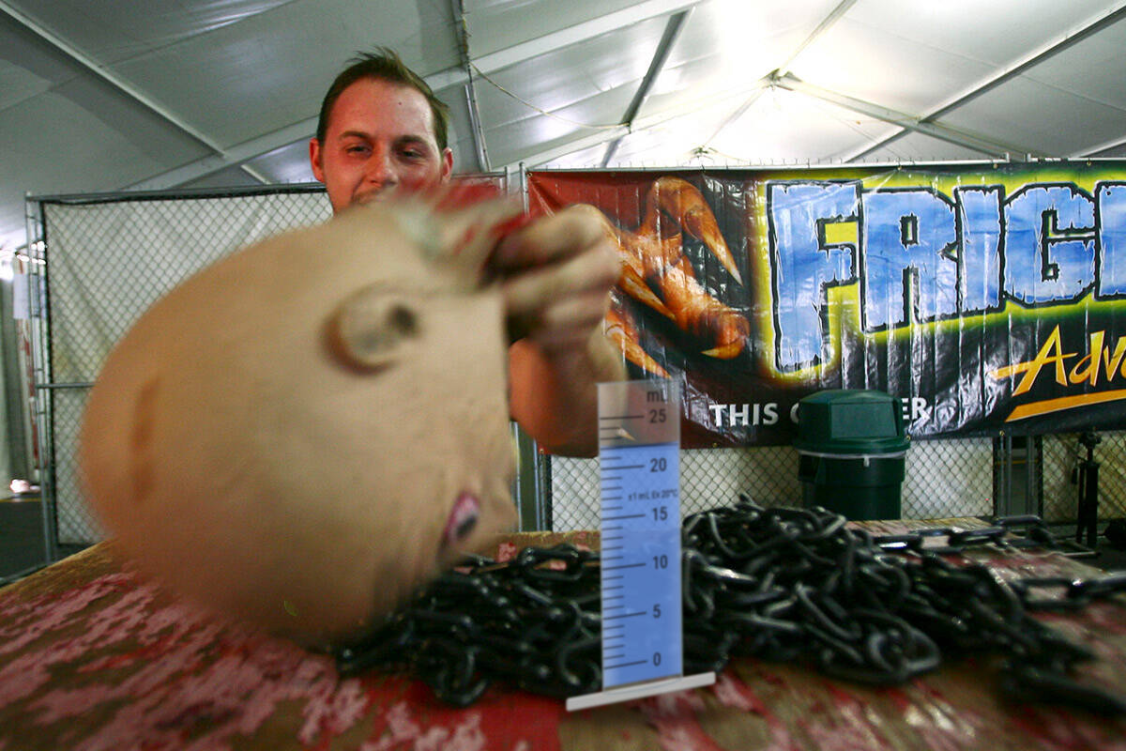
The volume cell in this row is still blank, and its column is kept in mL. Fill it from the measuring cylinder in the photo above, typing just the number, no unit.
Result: 22
